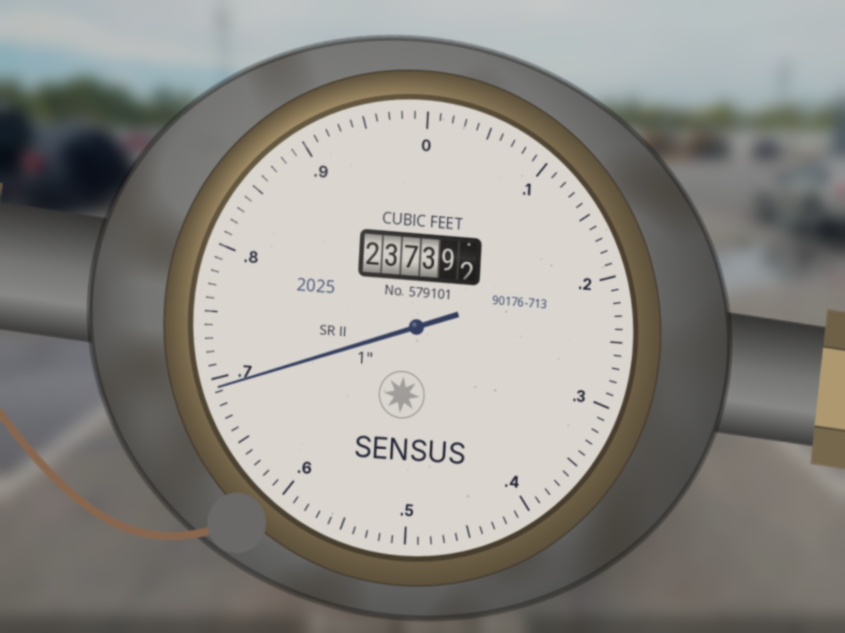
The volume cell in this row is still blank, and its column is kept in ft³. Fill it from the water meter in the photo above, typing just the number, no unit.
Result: 237391.69
